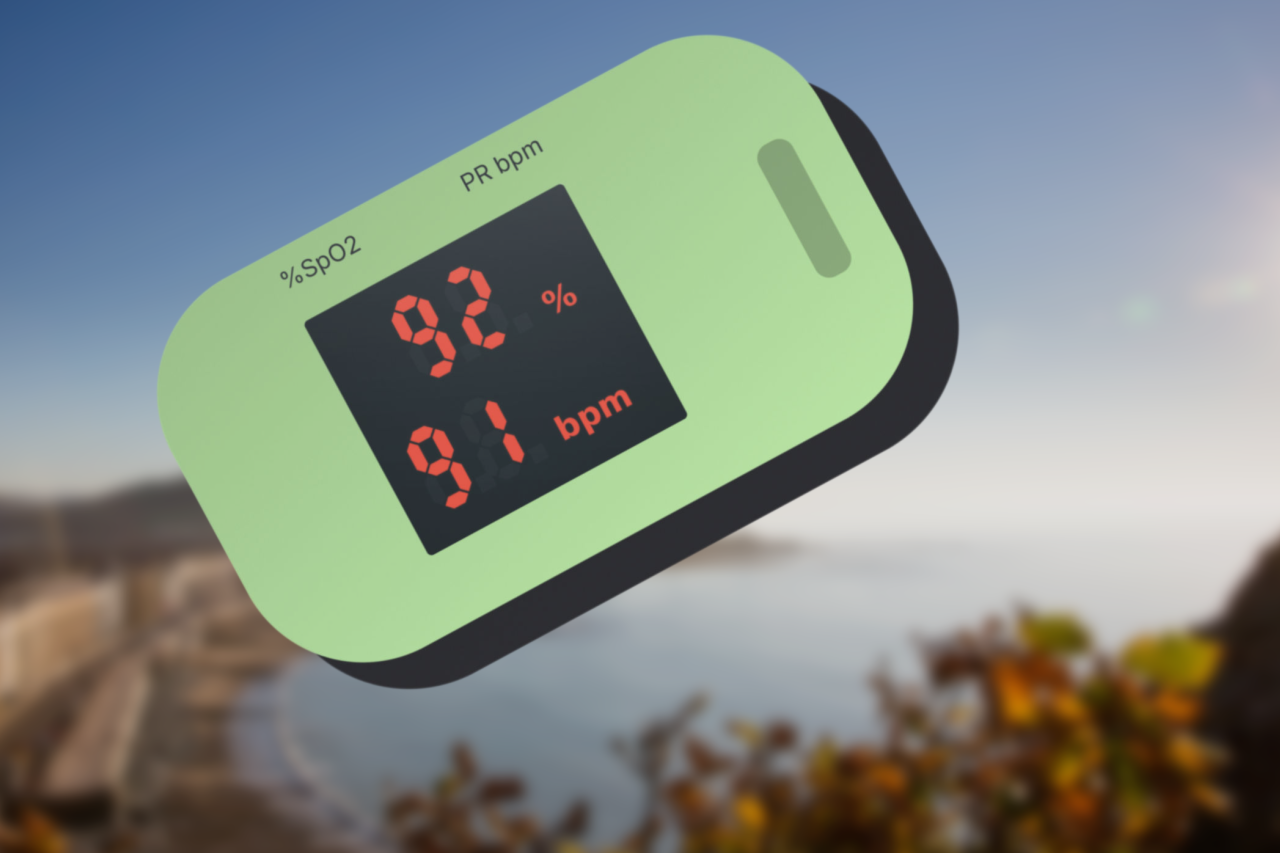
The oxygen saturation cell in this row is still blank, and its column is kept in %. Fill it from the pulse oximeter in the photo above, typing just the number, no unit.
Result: 92
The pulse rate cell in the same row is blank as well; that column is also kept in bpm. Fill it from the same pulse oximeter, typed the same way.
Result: 91
